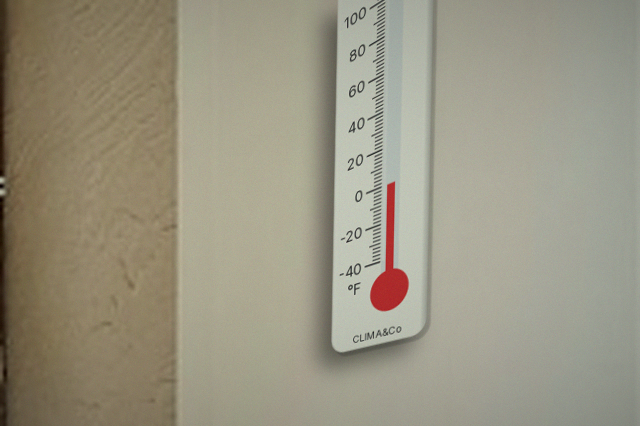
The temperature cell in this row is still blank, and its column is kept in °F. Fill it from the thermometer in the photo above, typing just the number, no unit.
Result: 0
